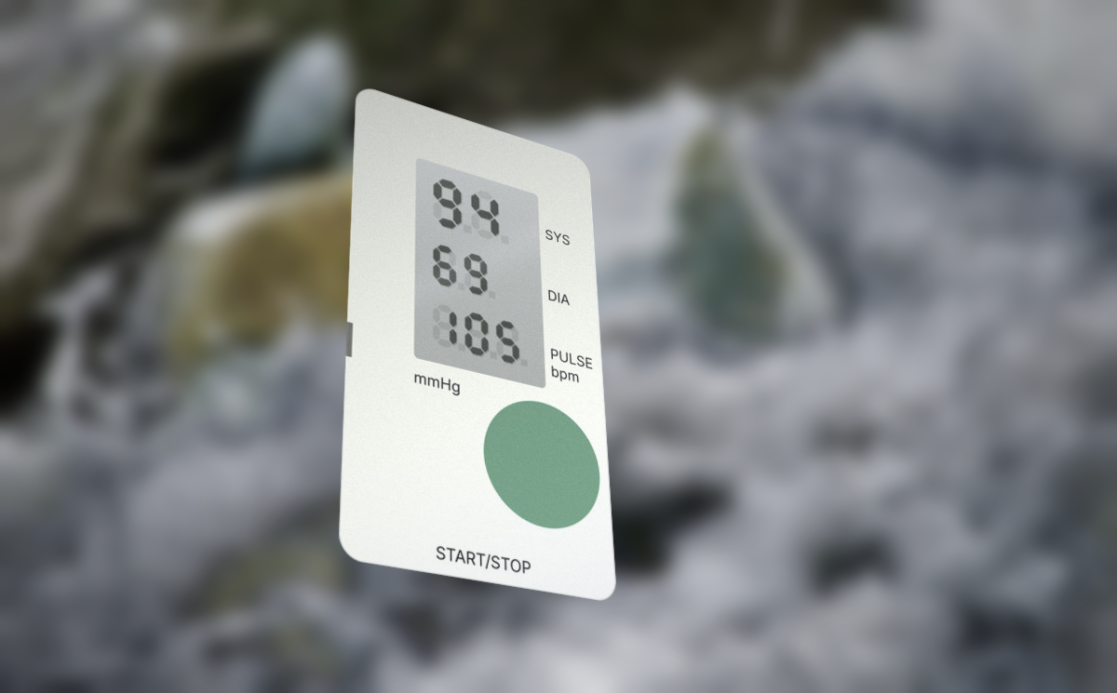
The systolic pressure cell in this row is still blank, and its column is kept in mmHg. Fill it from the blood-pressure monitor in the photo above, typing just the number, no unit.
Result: 94
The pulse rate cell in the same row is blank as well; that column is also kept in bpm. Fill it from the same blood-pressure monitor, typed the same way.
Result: 105
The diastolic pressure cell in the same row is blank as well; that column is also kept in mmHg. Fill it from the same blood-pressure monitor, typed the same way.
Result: 69
